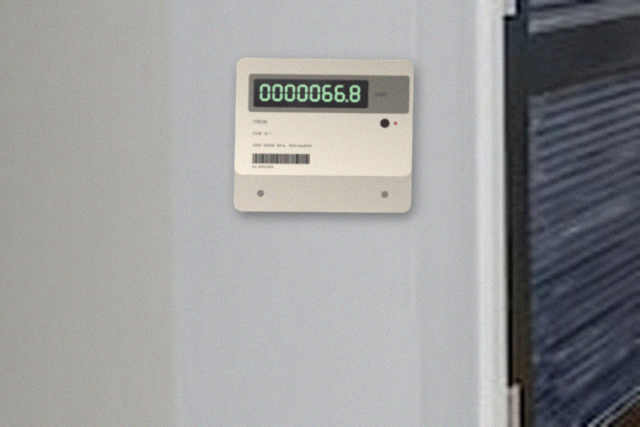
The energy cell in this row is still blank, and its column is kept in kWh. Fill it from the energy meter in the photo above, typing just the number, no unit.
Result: 66.8
